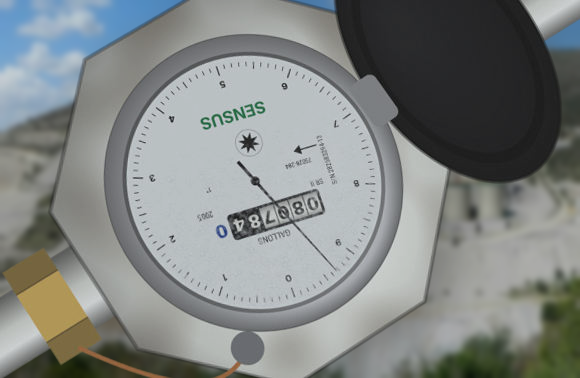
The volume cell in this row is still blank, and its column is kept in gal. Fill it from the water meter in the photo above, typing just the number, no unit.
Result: 807839.3
